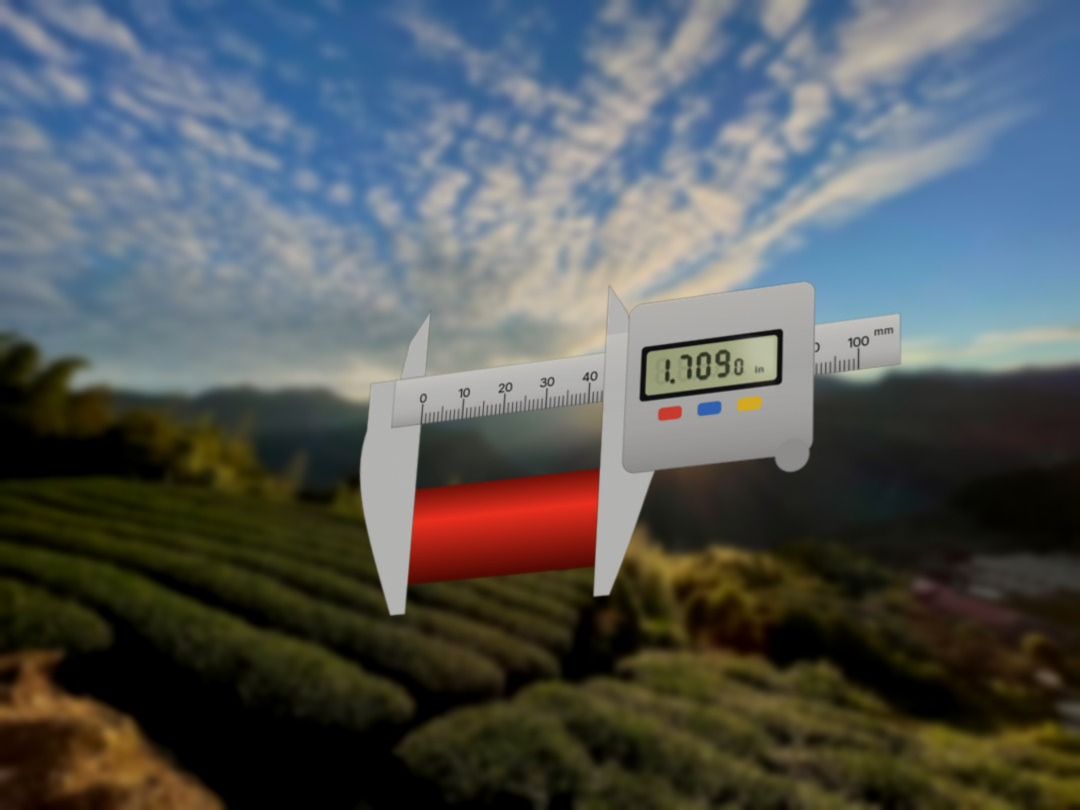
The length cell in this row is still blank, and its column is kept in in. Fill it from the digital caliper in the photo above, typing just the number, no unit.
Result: 1.7090
